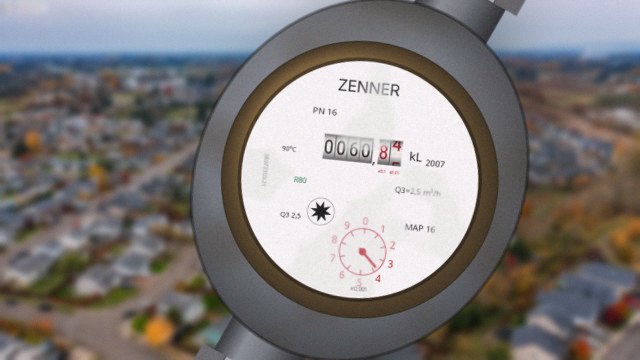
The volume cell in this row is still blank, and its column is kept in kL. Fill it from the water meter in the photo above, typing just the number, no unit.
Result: 60.843
